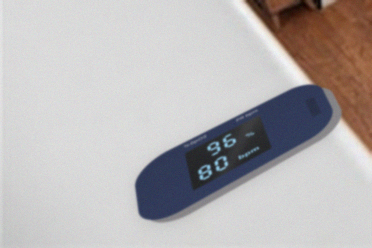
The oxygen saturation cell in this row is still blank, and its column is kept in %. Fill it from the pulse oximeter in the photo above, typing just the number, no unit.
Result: 96
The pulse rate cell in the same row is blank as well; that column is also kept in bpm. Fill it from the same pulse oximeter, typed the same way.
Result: 80
